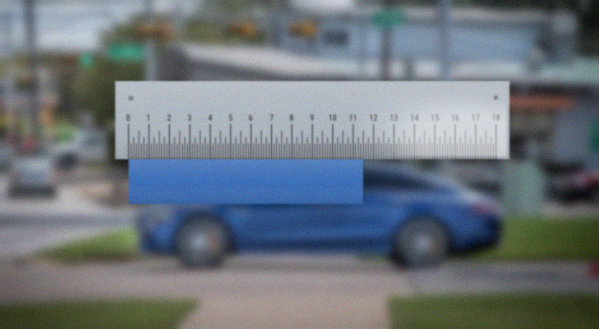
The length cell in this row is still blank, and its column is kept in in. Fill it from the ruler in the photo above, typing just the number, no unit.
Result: 11.5
